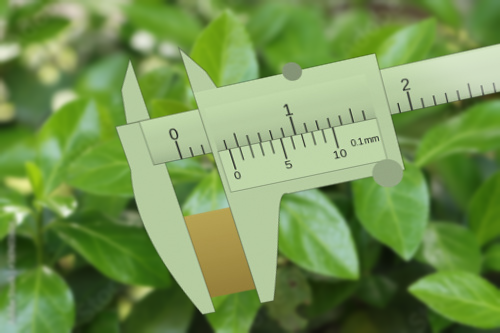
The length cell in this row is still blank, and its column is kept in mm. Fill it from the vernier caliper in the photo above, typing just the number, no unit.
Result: 4.2
